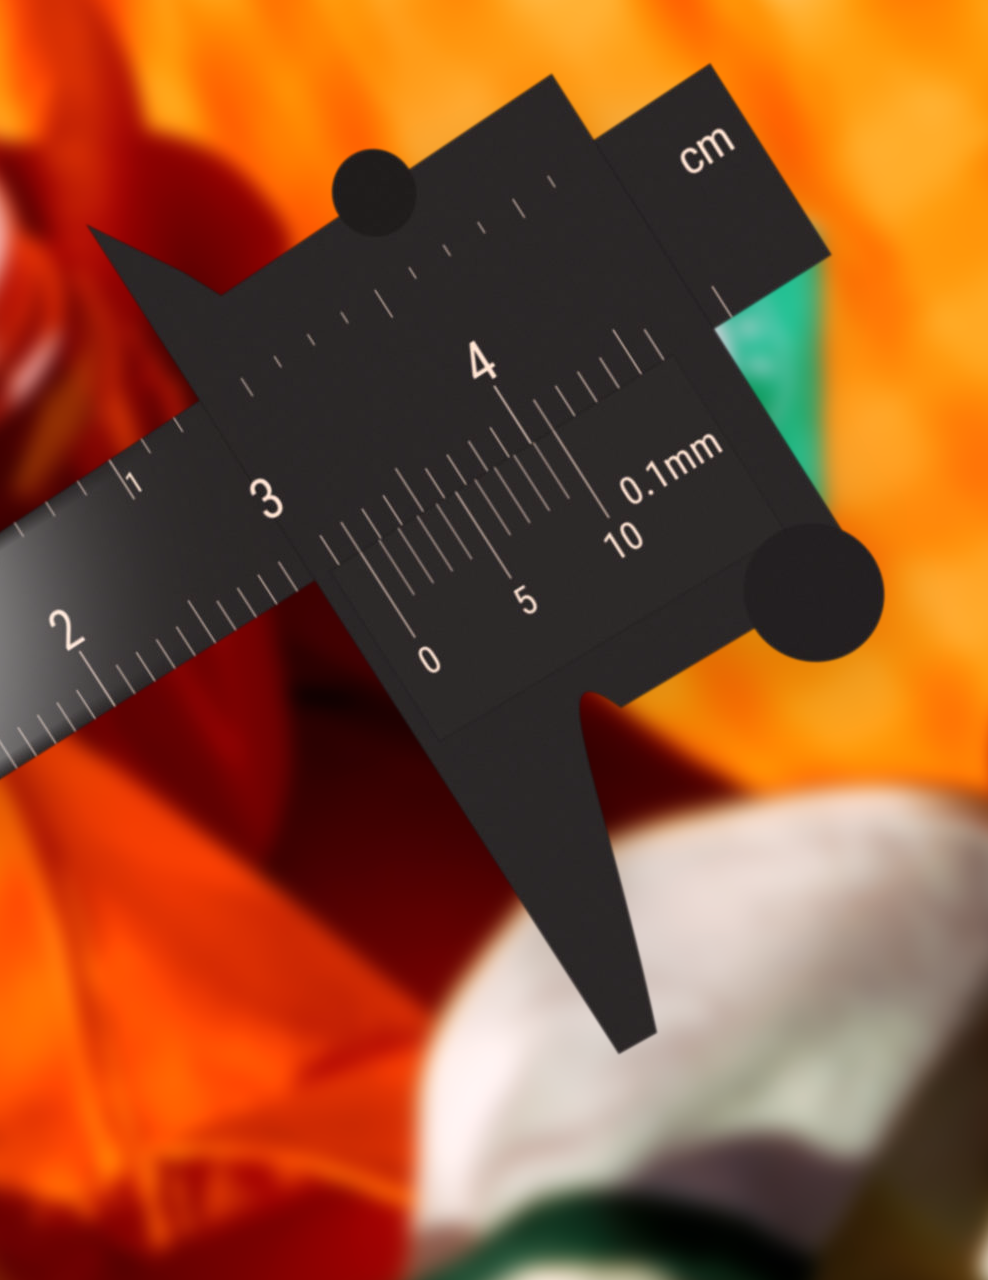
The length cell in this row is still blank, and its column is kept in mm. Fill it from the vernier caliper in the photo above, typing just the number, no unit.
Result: 32.0
